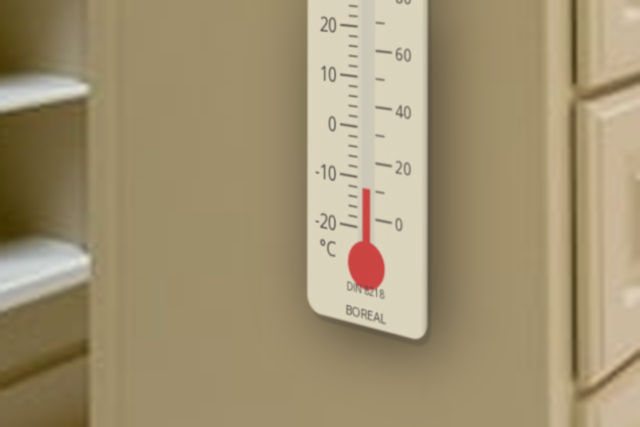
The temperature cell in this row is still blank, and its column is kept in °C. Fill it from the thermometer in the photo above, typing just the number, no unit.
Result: -12
